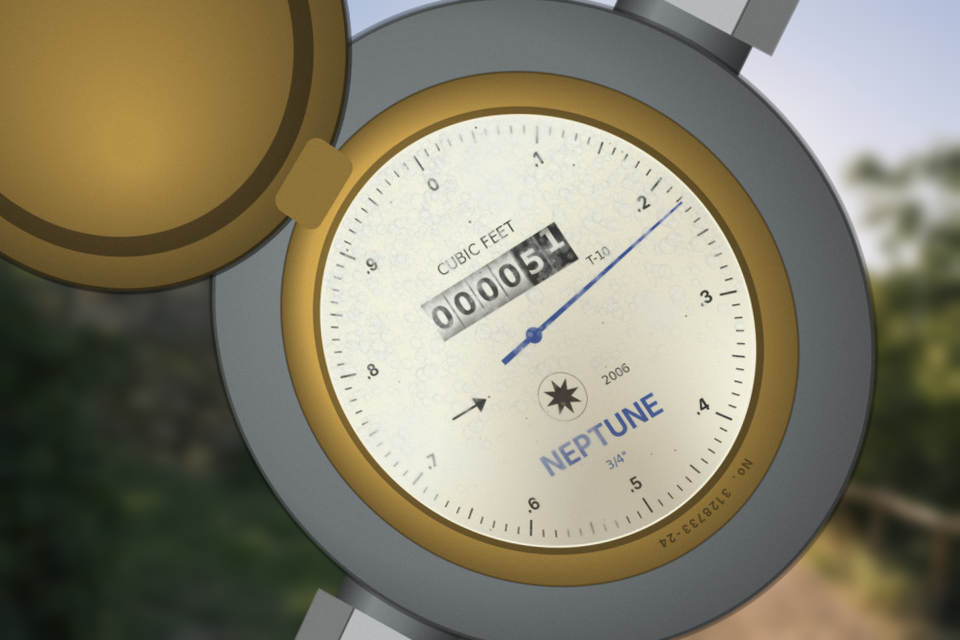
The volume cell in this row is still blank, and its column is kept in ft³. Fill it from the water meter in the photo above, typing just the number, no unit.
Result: 51.22
